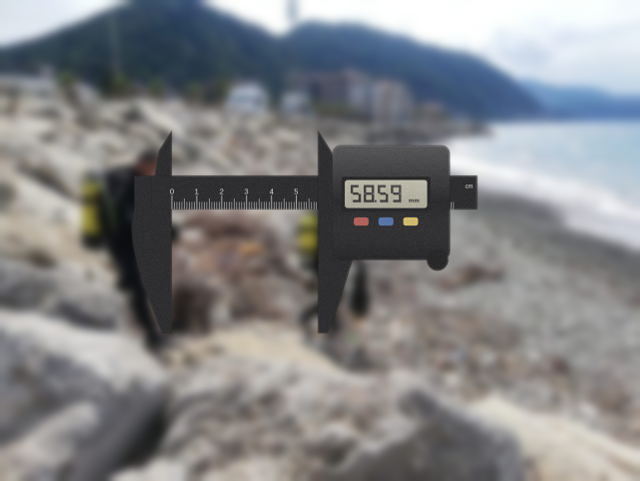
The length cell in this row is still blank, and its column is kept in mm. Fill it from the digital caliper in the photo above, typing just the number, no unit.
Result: 58.59
